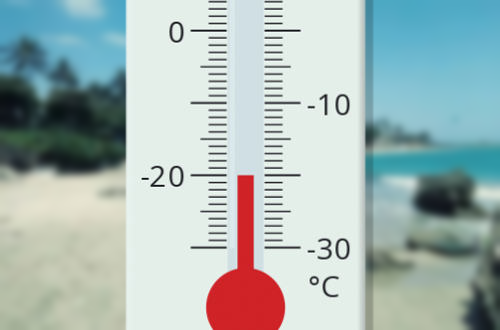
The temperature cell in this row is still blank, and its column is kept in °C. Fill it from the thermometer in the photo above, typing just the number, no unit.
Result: -20
